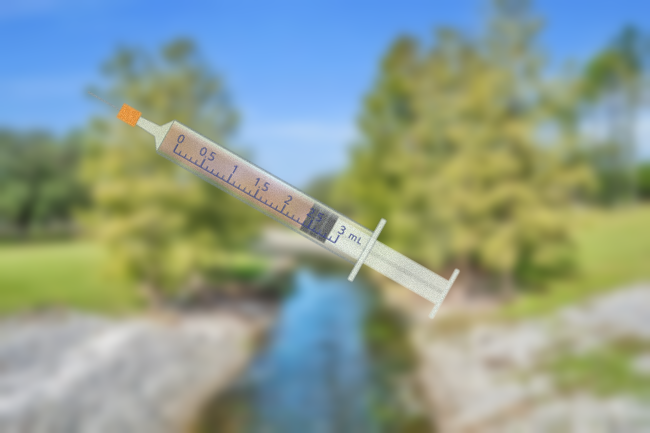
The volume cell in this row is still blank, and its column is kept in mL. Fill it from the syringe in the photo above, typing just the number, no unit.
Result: 2.4
